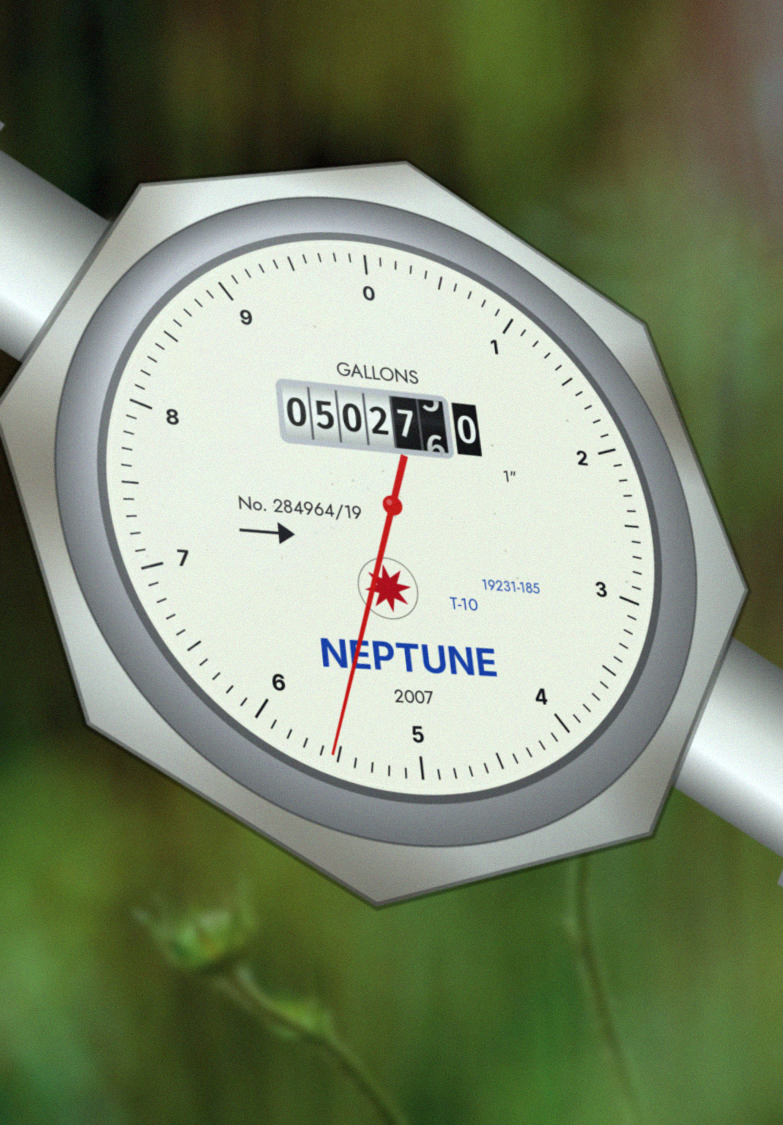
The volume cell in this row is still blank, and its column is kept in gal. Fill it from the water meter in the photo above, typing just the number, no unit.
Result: 502755.5
